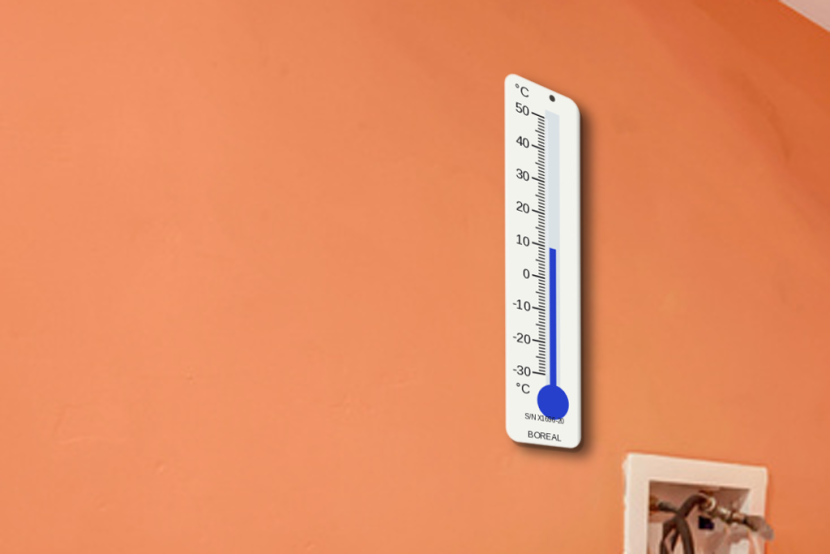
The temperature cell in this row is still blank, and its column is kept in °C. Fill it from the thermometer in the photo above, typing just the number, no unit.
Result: 10
